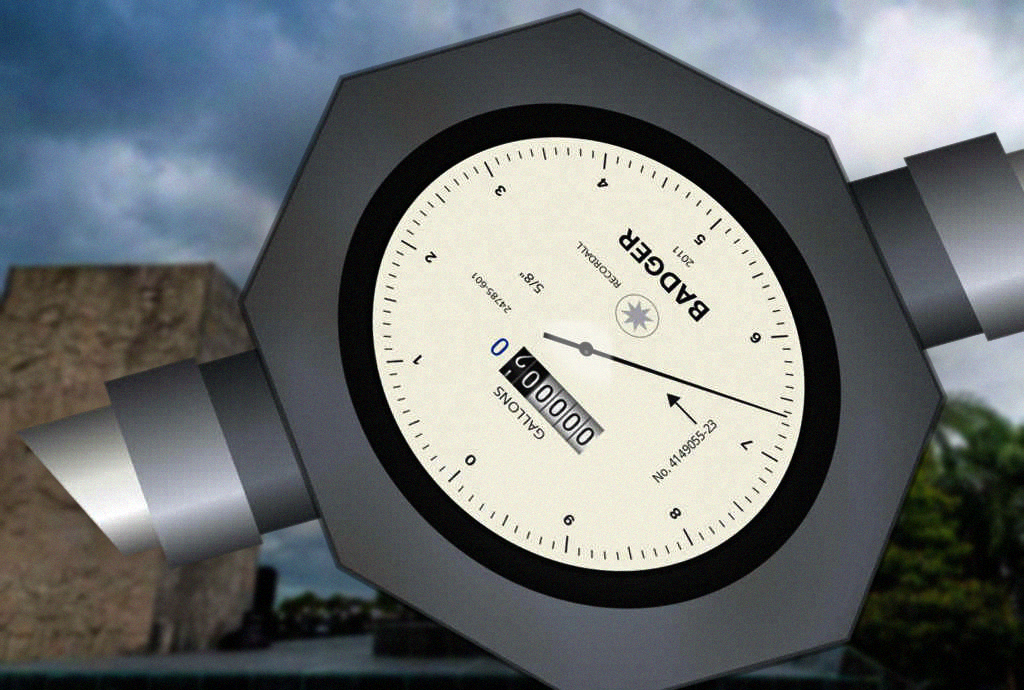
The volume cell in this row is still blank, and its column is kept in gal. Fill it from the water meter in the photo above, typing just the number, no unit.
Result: 16.6
